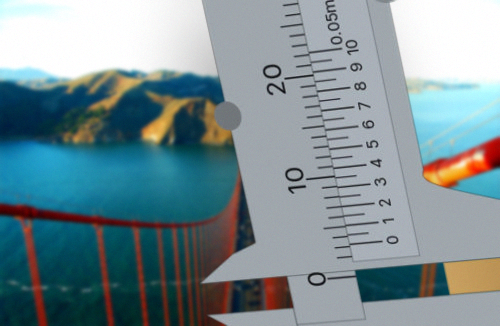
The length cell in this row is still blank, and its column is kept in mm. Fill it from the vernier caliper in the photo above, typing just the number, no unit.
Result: 3.2
